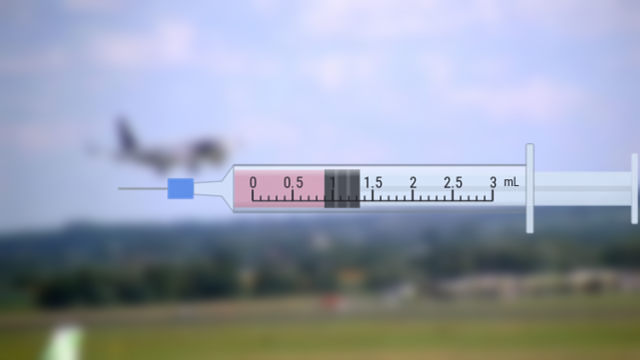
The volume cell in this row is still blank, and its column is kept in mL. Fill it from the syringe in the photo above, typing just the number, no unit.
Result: 0.9
